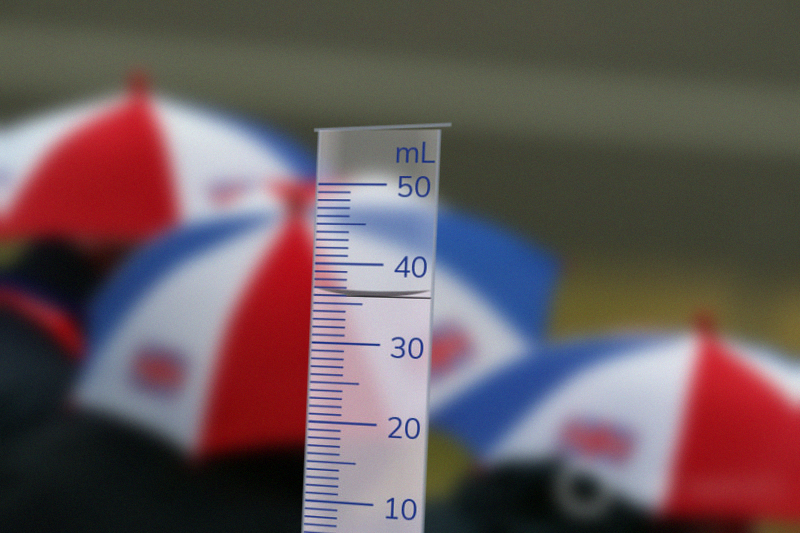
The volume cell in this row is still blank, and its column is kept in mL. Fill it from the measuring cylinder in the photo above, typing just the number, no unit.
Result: 36
